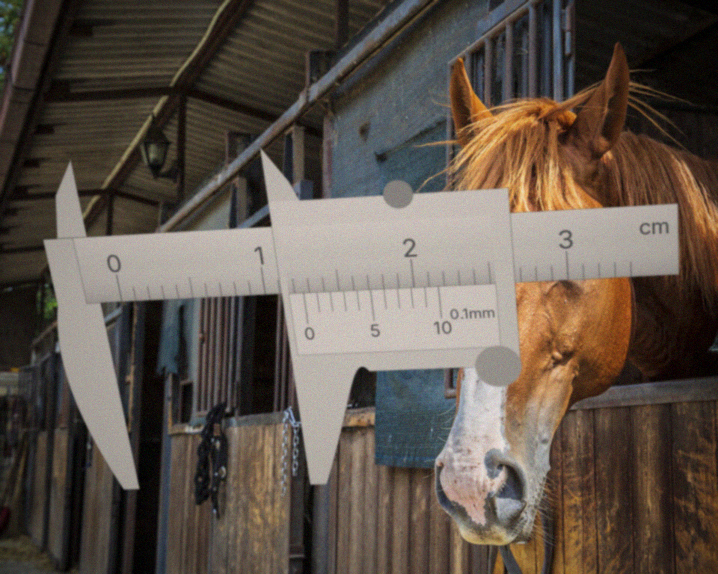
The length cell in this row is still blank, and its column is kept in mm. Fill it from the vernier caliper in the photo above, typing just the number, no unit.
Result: 12.6
